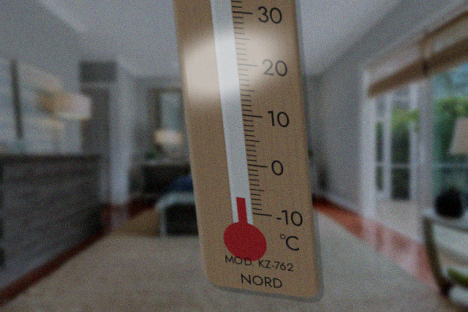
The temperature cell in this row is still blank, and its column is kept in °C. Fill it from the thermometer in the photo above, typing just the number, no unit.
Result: -7
